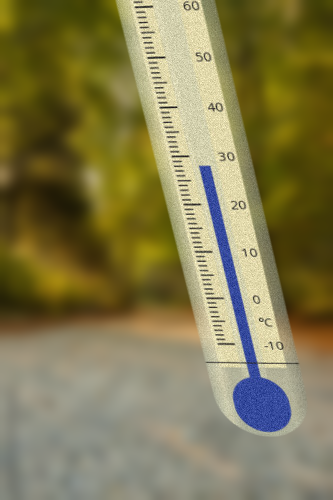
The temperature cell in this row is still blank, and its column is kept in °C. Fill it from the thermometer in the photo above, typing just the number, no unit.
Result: 28
